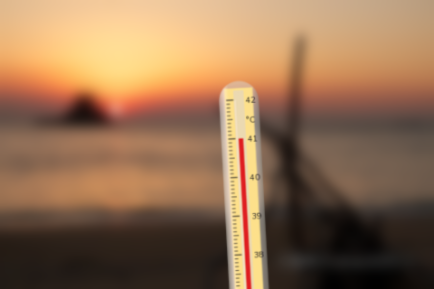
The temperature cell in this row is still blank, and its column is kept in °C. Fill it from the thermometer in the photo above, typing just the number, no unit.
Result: 41
